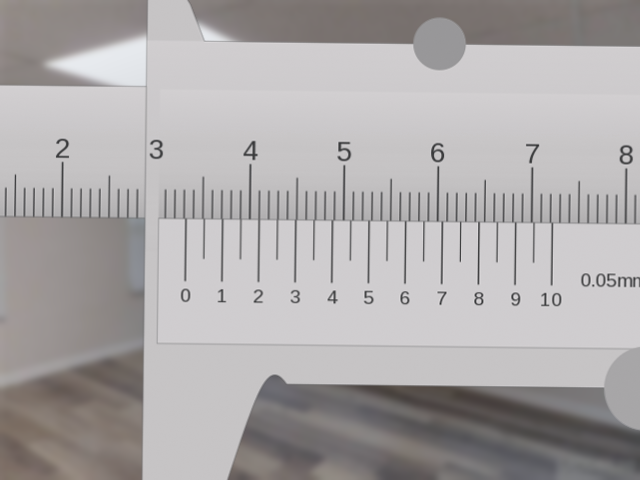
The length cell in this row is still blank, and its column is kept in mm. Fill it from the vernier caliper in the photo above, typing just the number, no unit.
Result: 33.2
